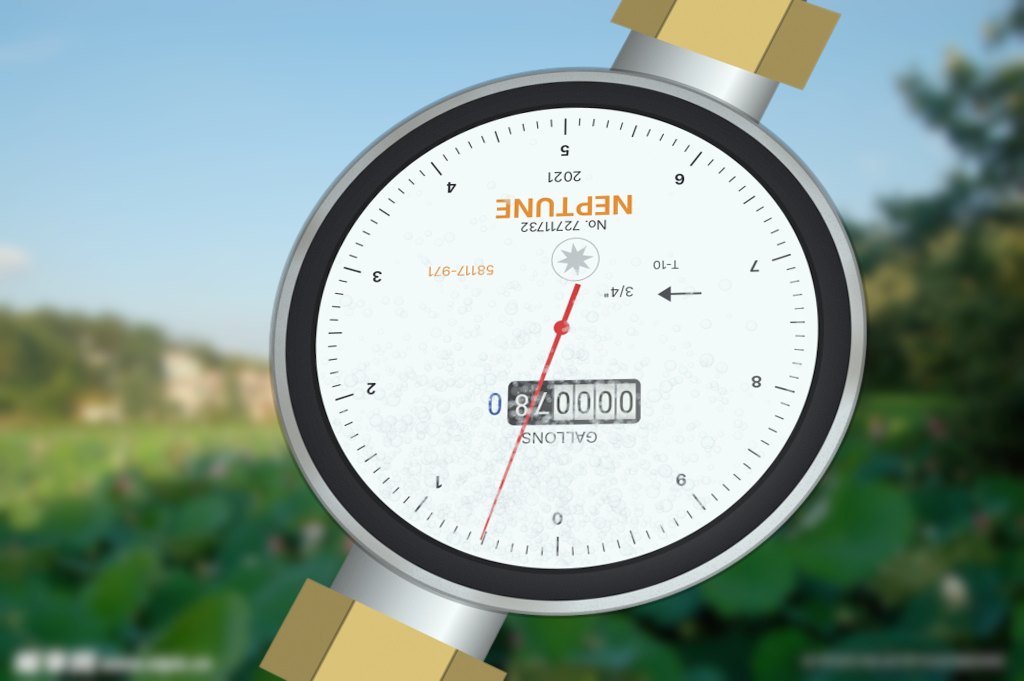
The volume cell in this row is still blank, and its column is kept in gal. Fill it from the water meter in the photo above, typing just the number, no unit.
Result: 780.5
